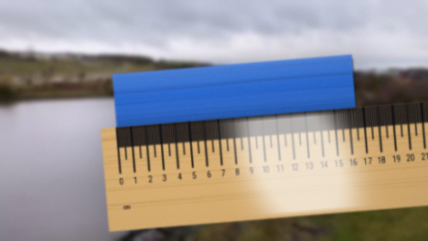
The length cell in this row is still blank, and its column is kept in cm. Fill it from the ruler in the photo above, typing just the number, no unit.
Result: 16.5
